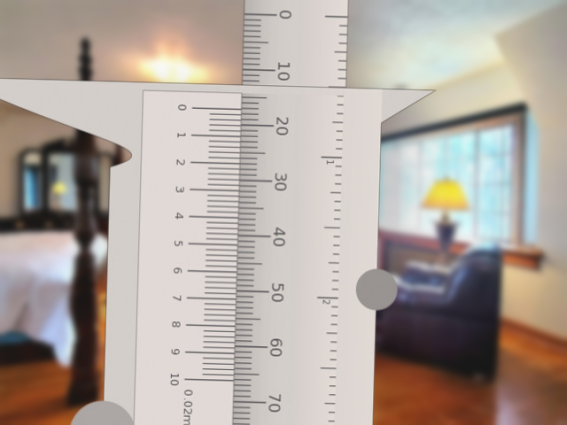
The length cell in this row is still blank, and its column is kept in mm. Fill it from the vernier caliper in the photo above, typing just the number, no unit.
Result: 17.2
